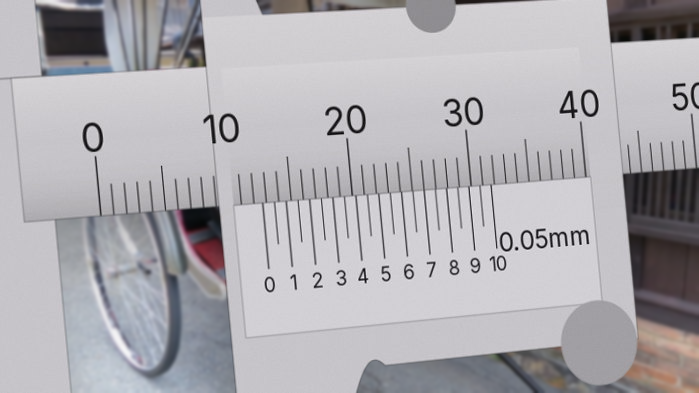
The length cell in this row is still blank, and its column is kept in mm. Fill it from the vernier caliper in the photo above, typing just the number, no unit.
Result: 12.7
